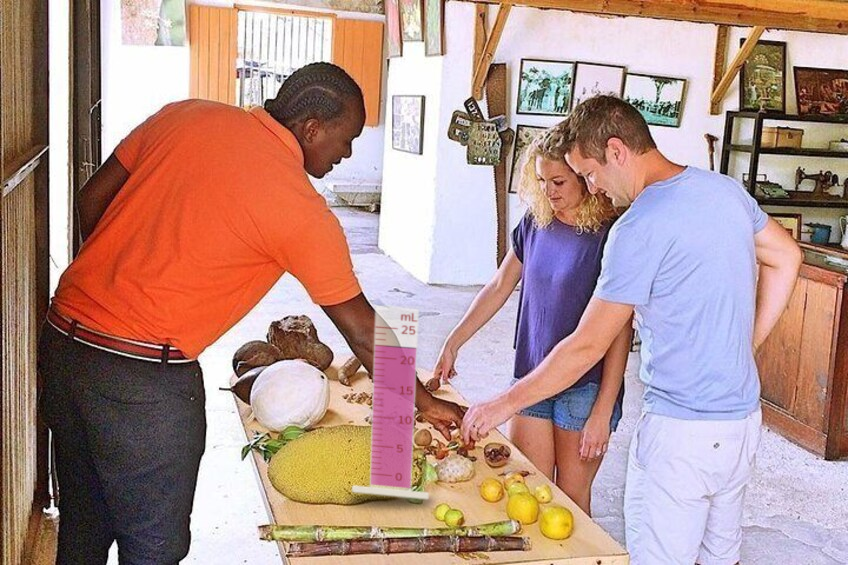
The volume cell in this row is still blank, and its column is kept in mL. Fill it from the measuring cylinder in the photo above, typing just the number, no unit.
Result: 22
